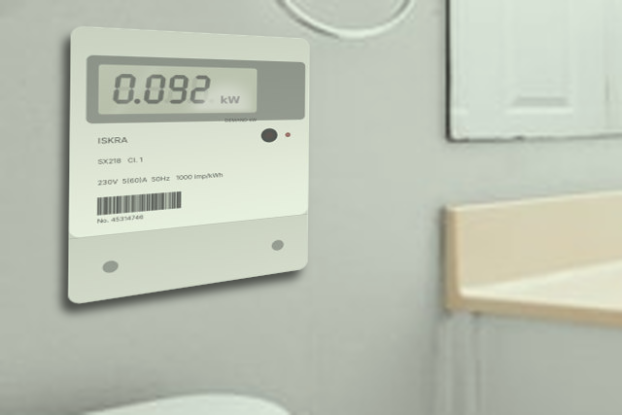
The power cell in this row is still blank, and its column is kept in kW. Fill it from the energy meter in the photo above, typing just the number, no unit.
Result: 0.092
